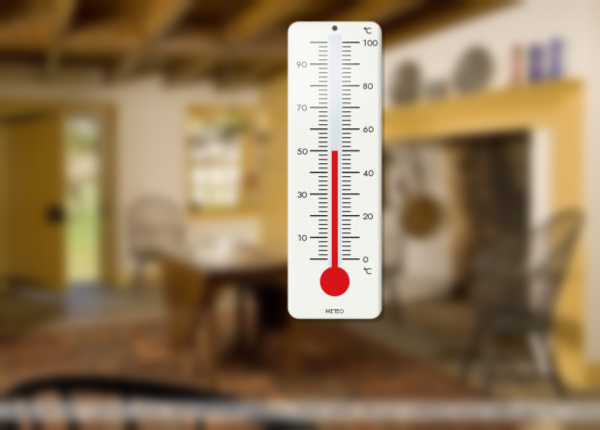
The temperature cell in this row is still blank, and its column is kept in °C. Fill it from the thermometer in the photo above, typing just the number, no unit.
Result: 50
